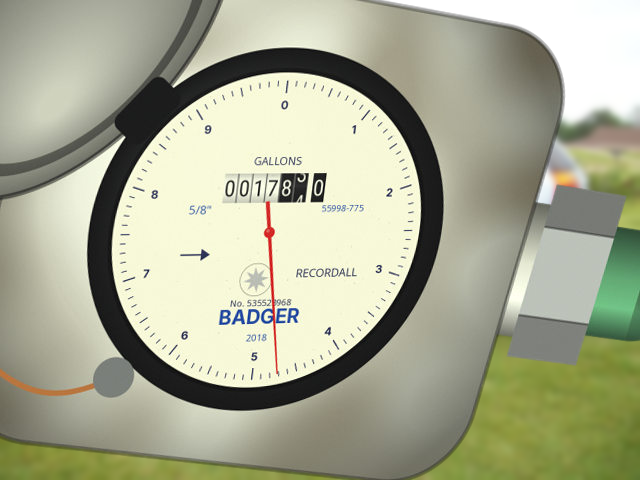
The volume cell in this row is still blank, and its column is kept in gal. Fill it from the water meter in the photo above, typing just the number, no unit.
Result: 17834.7
